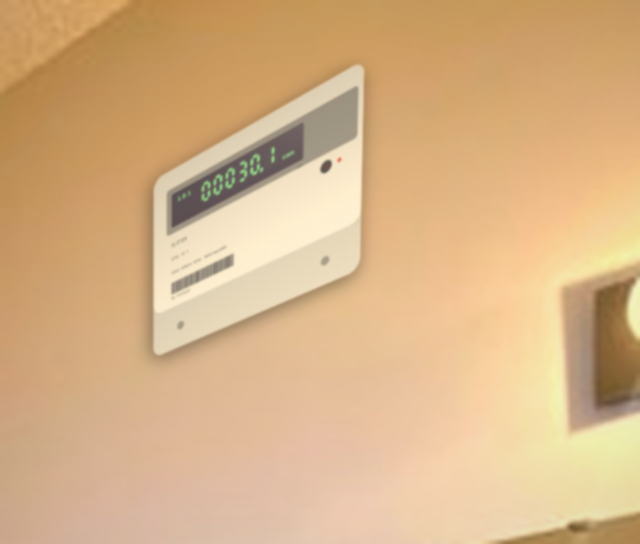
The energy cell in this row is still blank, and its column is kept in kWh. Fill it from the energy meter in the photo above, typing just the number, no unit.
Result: 30.1
